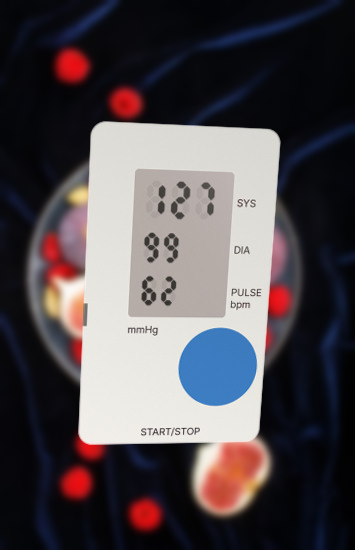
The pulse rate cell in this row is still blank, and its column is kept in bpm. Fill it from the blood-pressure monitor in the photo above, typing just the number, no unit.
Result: 62
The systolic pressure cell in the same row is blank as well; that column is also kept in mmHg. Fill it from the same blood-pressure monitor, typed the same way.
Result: 127
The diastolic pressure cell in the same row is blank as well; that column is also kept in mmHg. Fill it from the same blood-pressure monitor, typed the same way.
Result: 99
